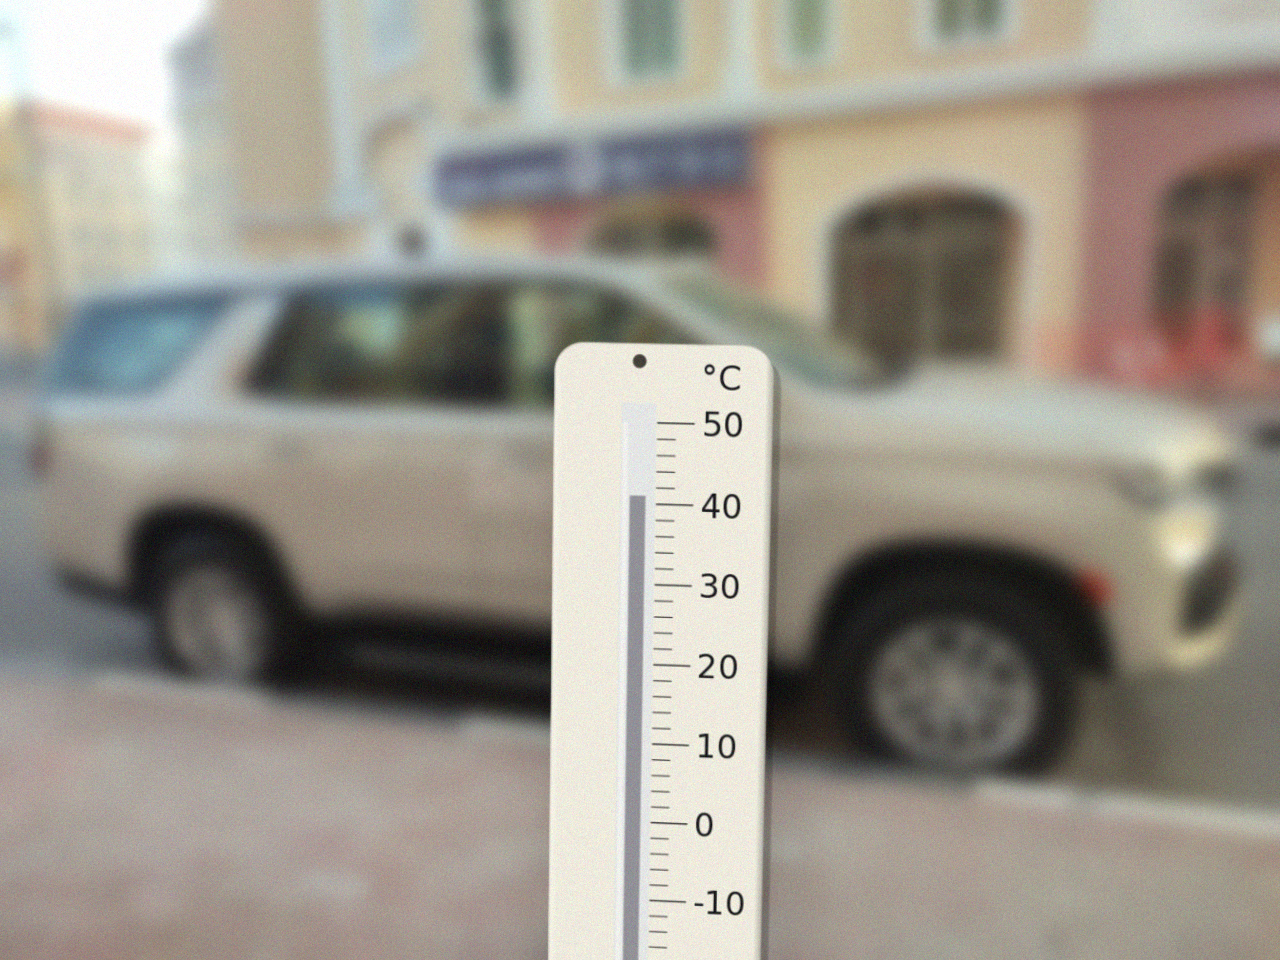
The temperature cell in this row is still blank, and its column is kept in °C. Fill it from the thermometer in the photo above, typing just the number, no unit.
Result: 41
